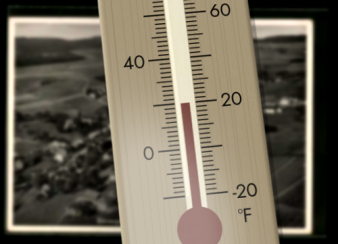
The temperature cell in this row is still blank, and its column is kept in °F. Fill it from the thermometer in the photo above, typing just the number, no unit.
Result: 20
